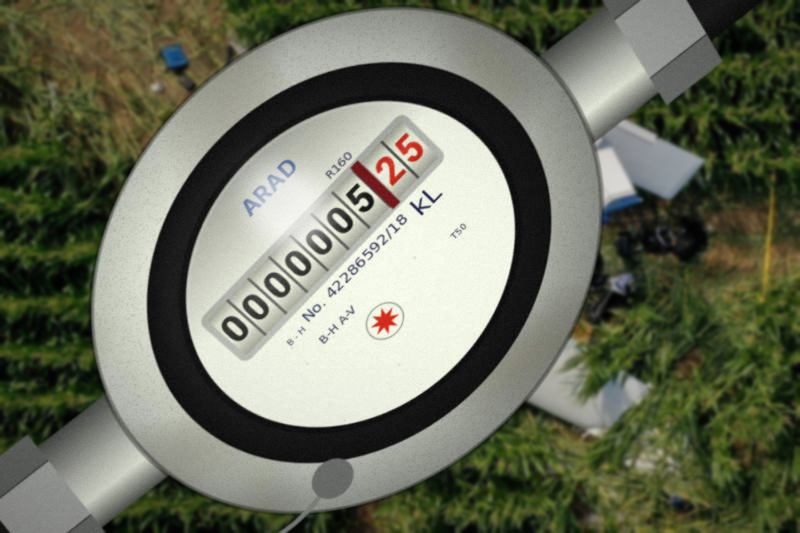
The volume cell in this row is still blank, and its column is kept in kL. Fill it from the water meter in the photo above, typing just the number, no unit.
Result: 5.25
